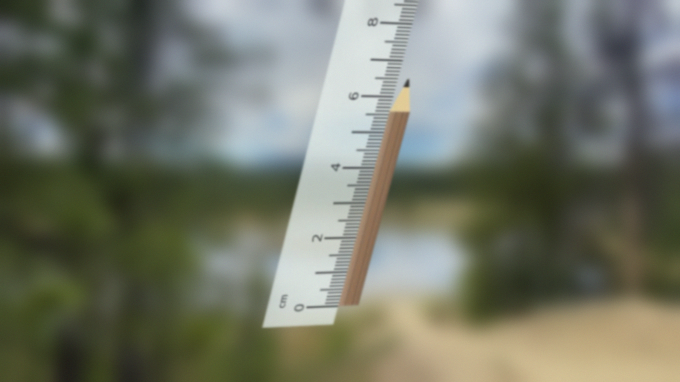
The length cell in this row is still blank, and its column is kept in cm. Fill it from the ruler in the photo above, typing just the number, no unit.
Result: 6.5
